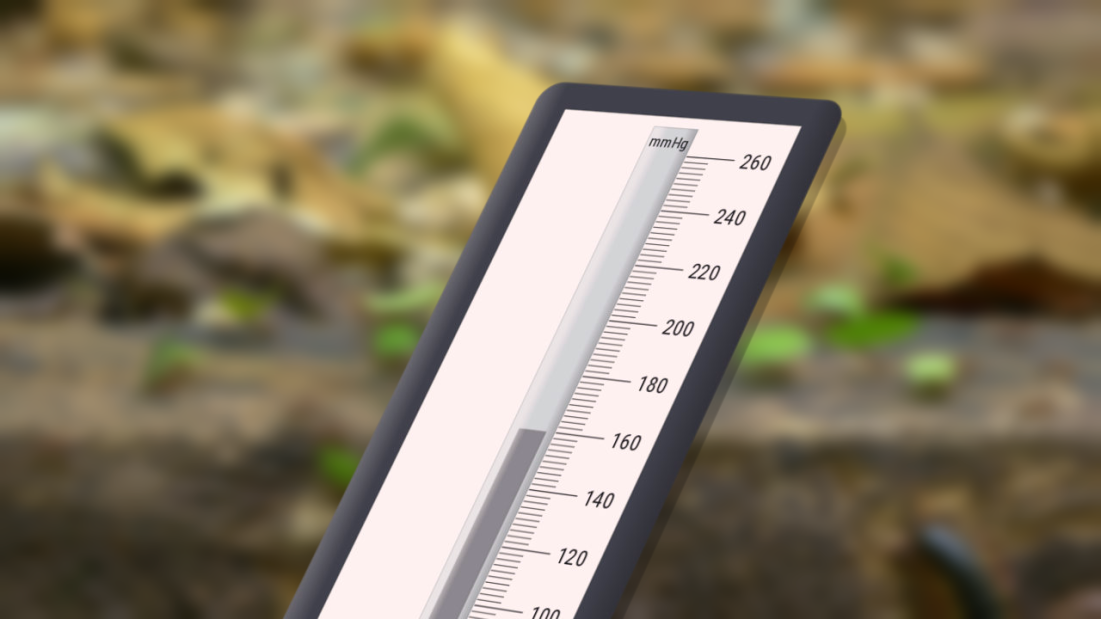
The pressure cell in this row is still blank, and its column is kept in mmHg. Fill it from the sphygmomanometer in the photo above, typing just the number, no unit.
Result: 160
